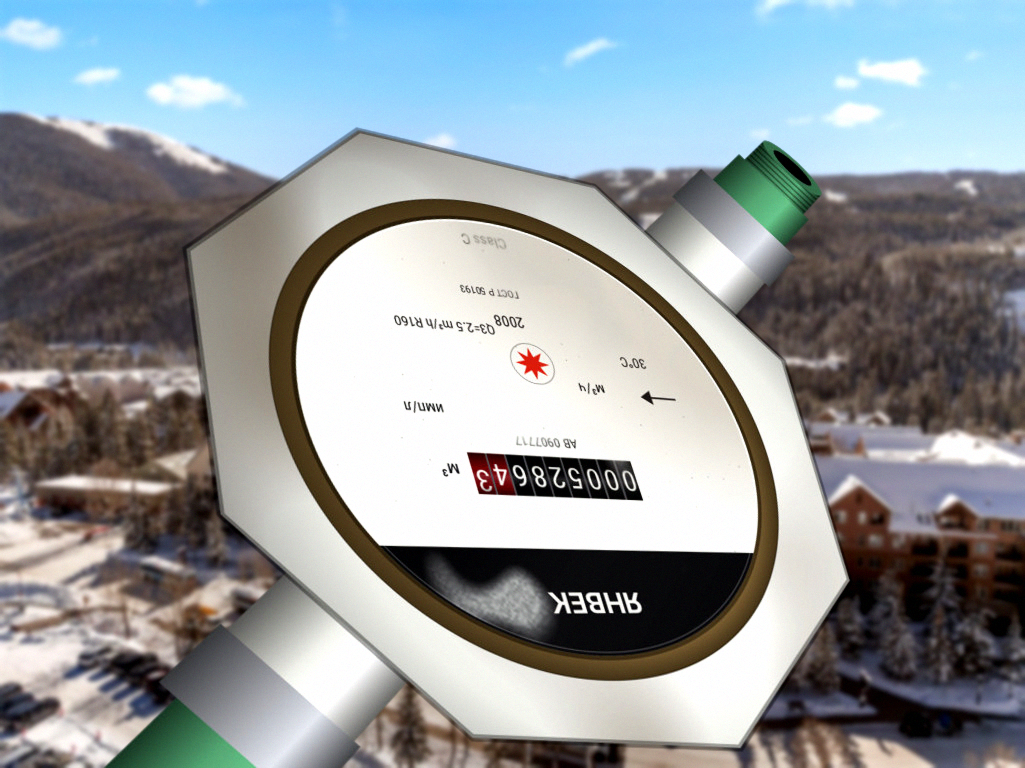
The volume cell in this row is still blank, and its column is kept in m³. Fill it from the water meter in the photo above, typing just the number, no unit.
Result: 5286.43
